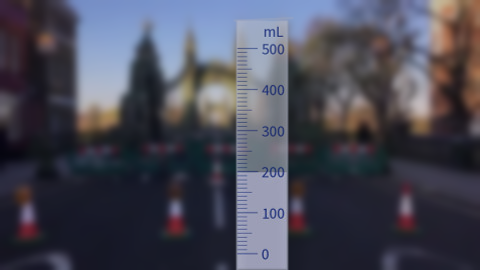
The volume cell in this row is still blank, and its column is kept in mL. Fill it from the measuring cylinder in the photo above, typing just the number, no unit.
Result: 200
